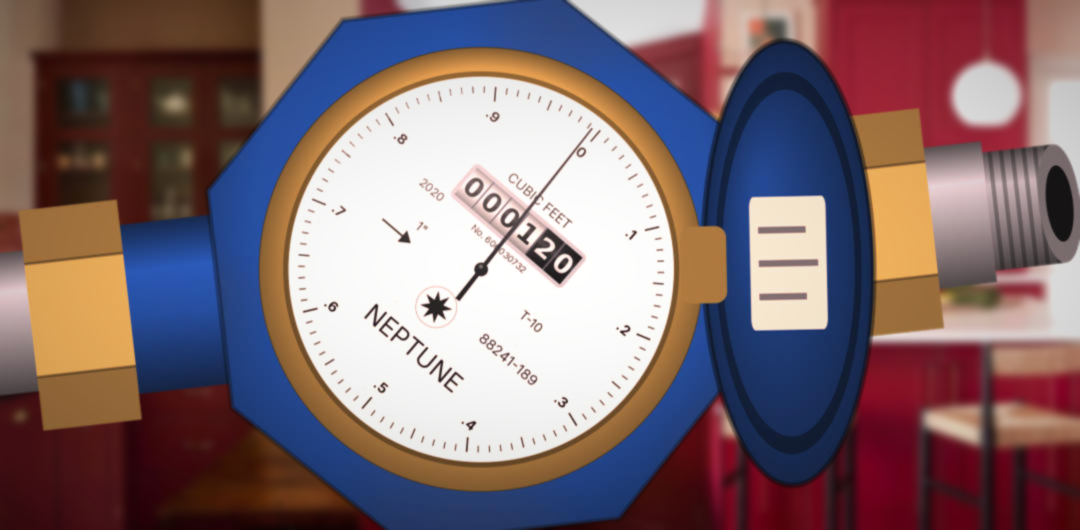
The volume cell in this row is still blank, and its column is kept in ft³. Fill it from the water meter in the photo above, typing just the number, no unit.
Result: 119.99
